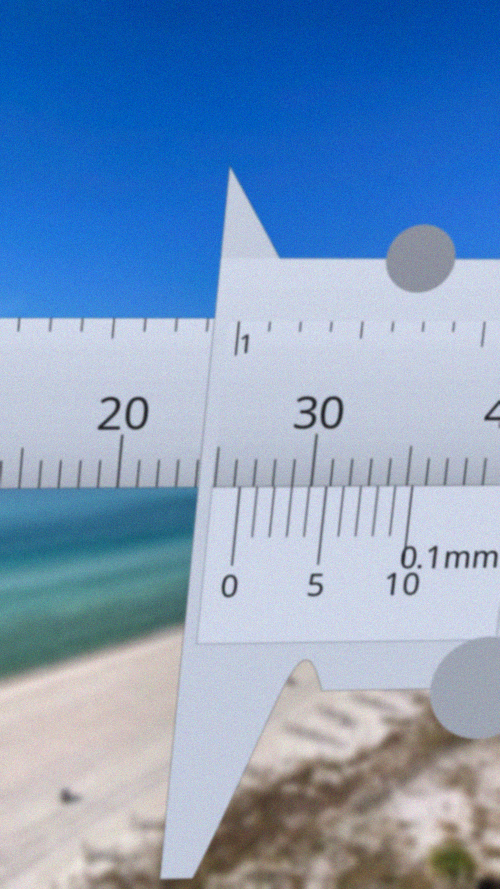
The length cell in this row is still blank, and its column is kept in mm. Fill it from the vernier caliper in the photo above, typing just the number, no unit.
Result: 26.3
